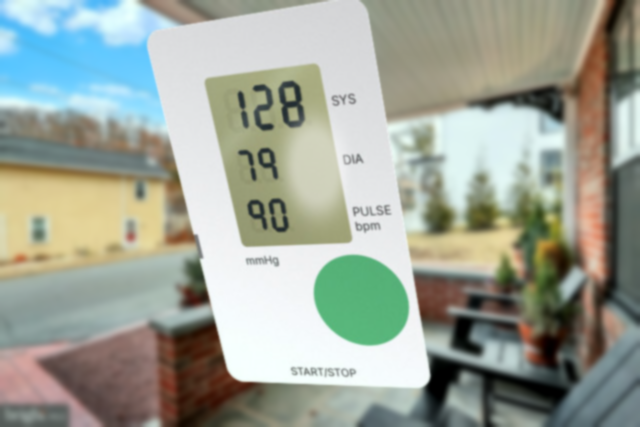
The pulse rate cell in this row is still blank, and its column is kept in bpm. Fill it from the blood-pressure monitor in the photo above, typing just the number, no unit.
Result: 90
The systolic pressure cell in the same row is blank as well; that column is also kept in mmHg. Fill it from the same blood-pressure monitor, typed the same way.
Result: 128
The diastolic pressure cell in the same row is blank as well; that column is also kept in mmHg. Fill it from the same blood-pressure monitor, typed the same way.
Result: 79
